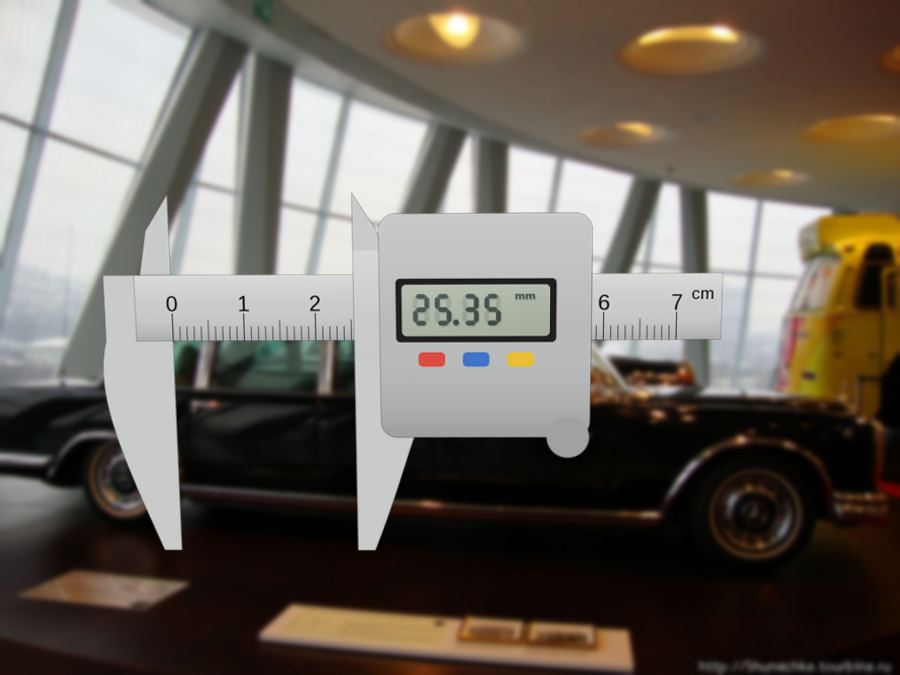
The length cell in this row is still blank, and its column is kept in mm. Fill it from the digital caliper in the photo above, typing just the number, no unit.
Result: 25.35
